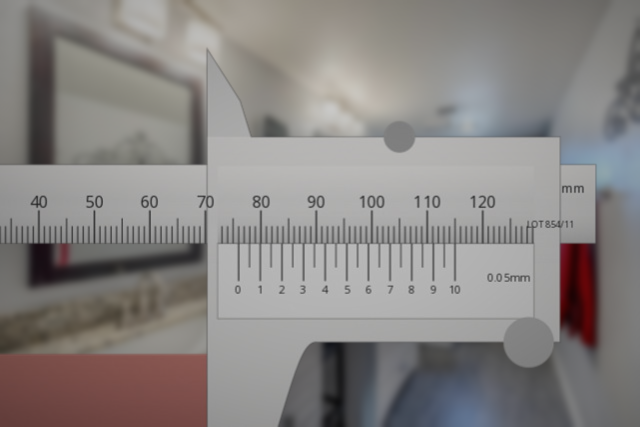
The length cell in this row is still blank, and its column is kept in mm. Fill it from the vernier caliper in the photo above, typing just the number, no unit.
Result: 76.0
